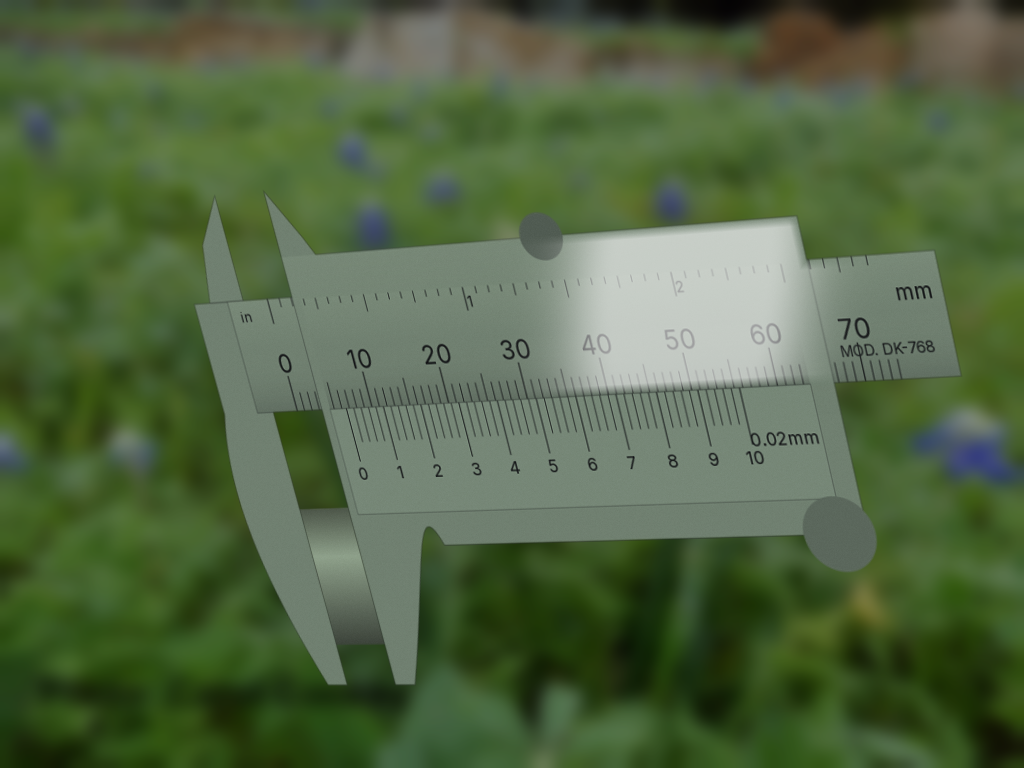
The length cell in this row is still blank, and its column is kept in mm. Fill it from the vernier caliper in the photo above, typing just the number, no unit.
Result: 6.6
